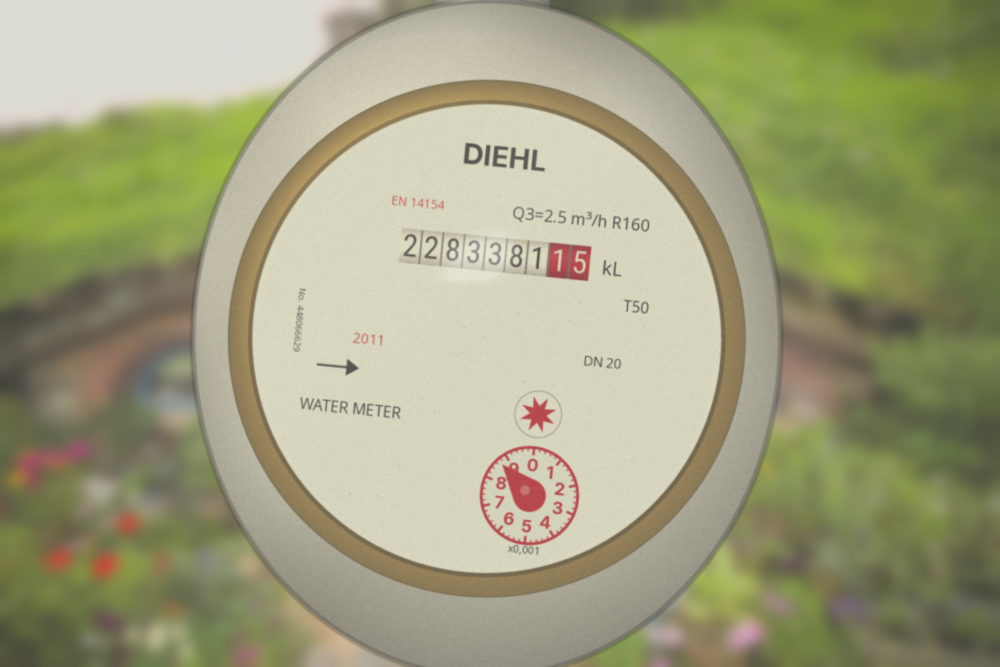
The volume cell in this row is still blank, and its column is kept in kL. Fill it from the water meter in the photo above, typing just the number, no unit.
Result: 2283381.158
